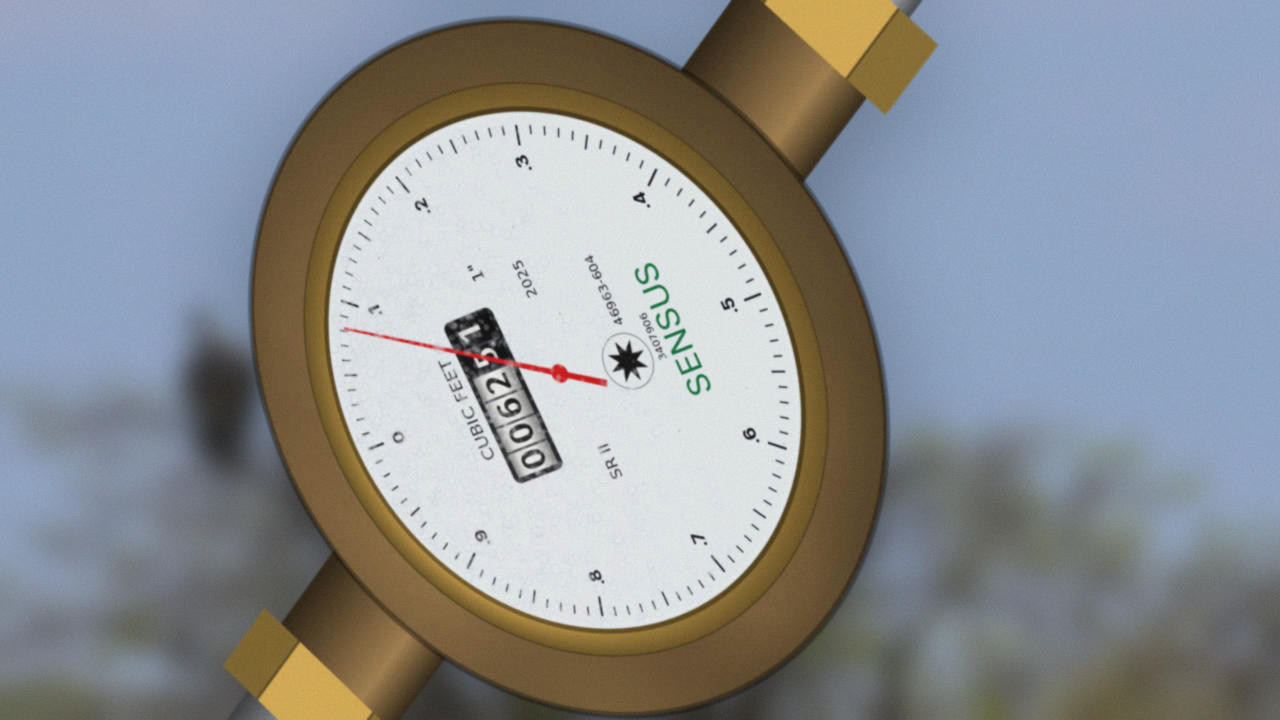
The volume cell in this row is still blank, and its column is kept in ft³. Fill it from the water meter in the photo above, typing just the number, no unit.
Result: 6251.08
